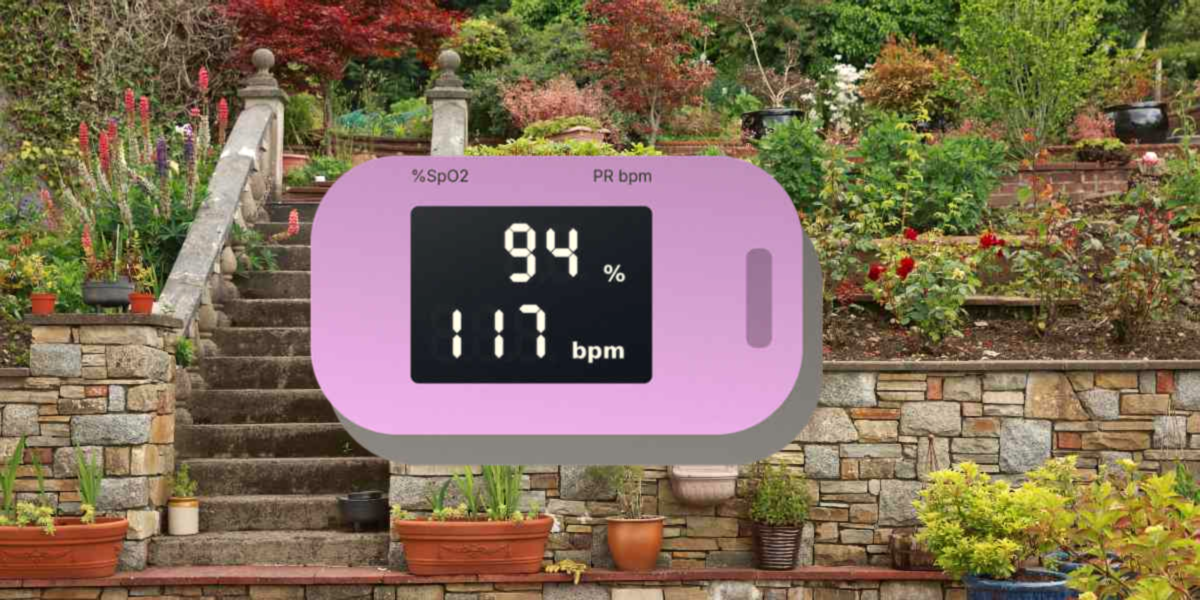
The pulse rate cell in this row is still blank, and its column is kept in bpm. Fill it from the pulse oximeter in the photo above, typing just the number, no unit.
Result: 117
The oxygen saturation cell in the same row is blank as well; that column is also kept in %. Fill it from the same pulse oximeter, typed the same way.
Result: 94
